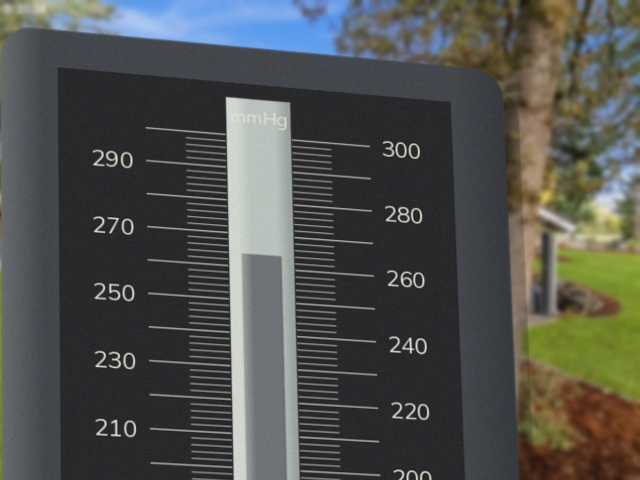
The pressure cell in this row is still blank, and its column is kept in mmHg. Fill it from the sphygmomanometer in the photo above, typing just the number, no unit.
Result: 264
